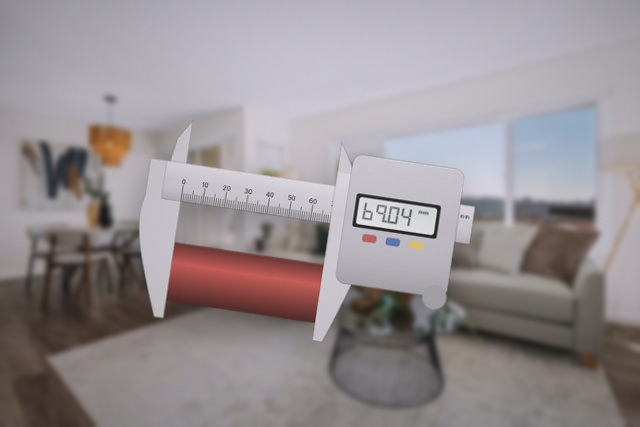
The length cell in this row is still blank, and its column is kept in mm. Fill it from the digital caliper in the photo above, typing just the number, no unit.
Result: 69.04
